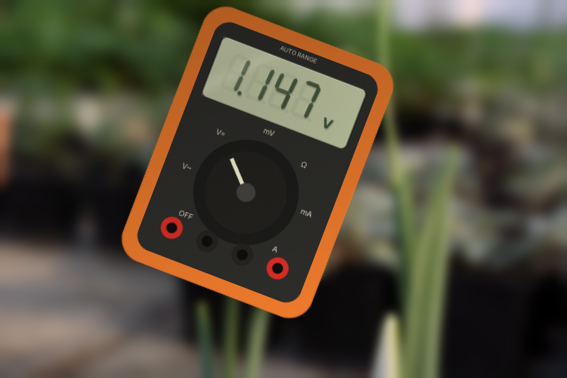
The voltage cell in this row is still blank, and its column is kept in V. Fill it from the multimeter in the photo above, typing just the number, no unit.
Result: 1.147
